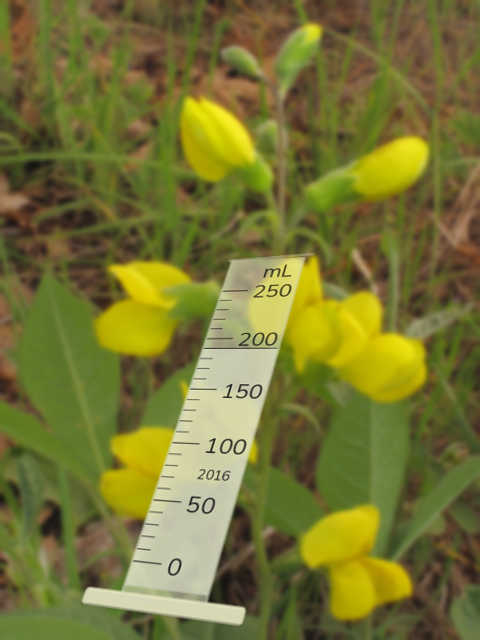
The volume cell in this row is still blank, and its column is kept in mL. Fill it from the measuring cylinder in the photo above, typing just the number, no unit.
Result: 190
